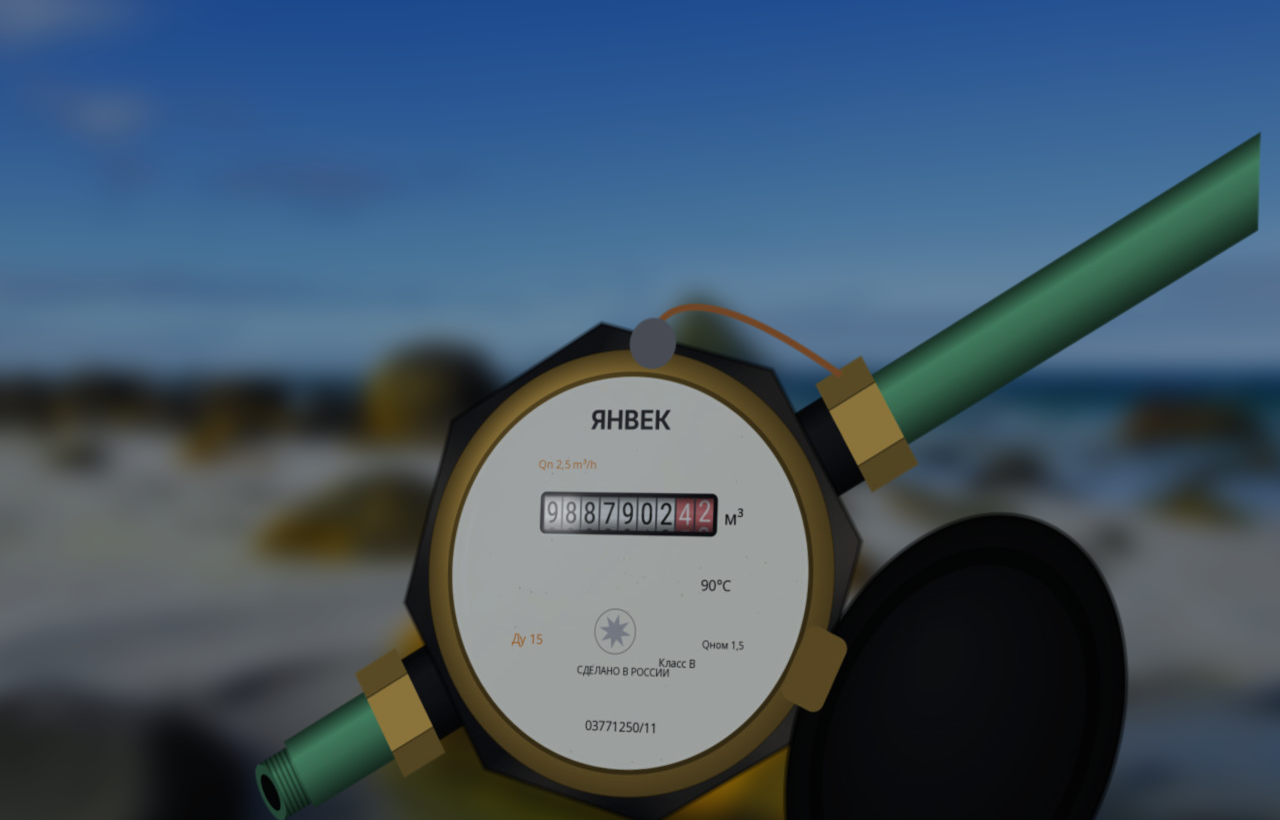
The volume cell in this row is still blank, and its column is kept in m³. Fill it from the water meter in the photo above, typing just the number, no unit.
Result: 9887902.42
